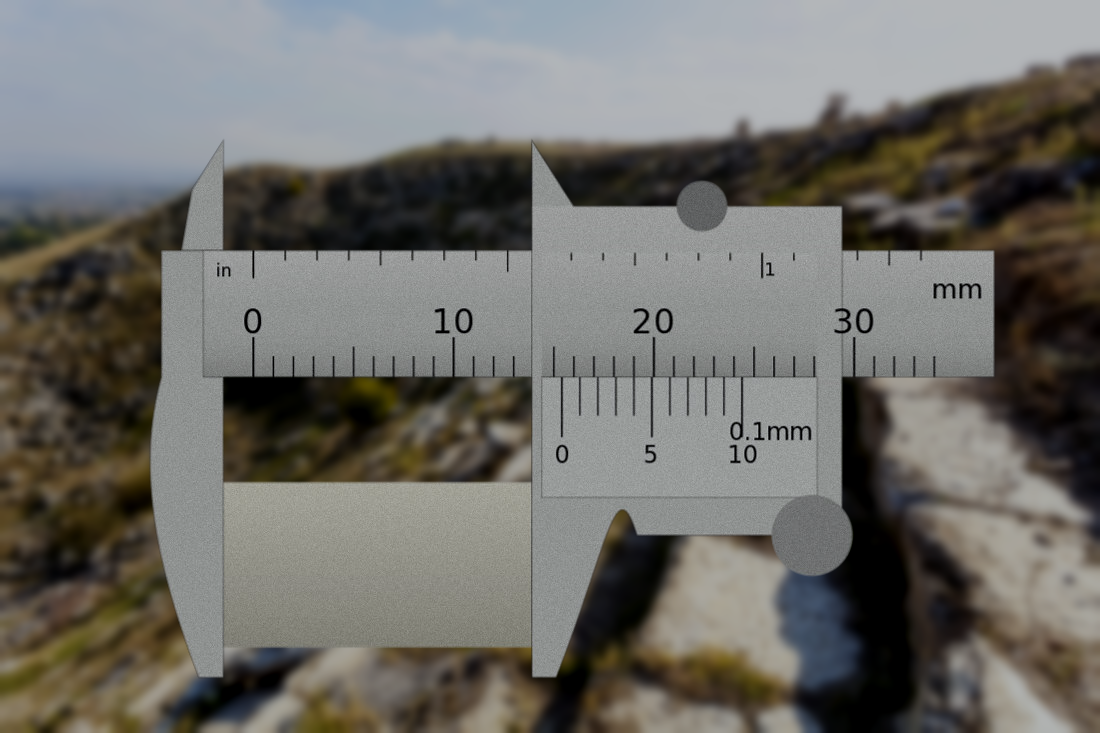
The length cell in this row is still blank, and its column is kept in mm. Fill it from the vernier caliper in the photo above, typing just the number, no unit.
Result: 15.4
